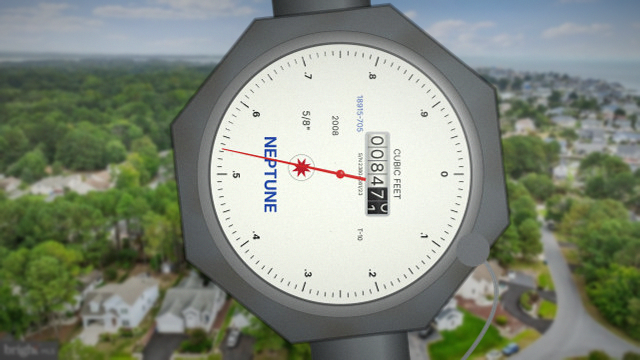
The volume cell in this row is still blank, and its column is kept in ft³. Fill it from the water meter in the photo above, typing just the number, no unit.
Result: 8470.53
